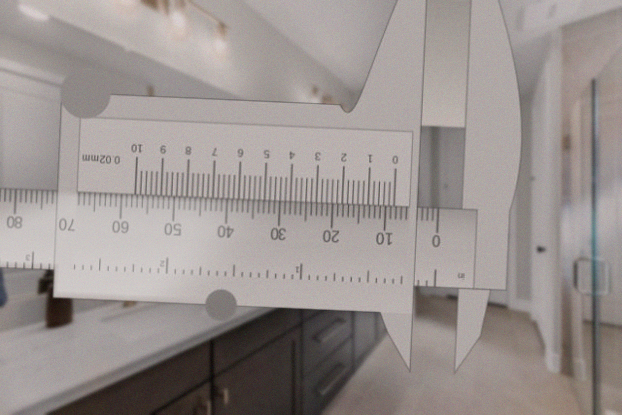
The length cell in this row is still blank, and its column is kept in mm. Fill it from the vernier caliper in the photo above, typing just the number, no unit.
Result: 8.4
